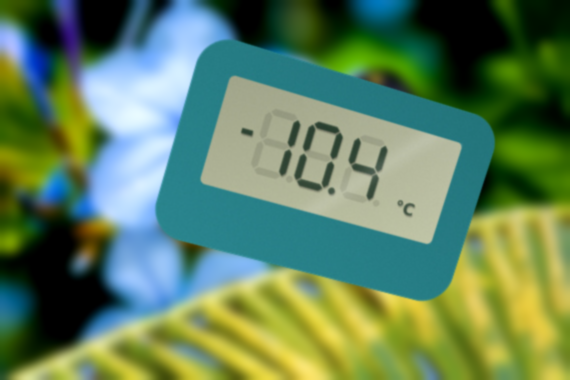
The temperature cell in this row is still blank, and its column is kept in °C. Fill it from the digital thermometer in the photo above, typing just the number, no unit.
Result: -10.4
